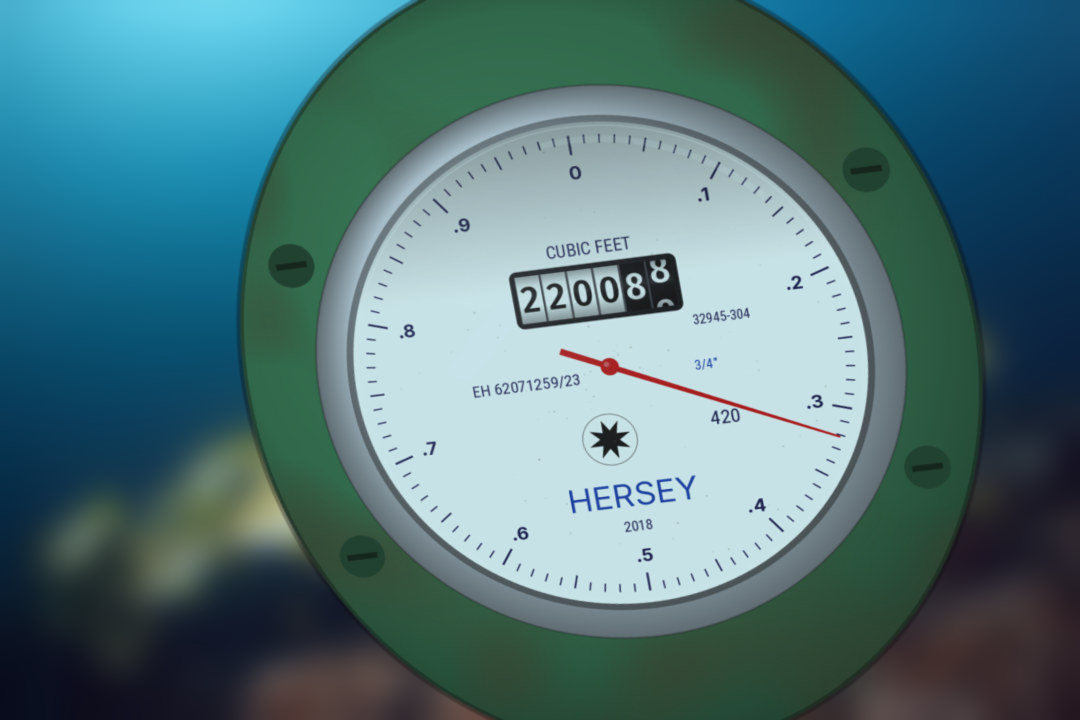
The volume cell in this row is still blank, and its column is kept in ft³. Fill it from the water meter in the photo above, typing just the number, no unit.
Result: 220088.32
